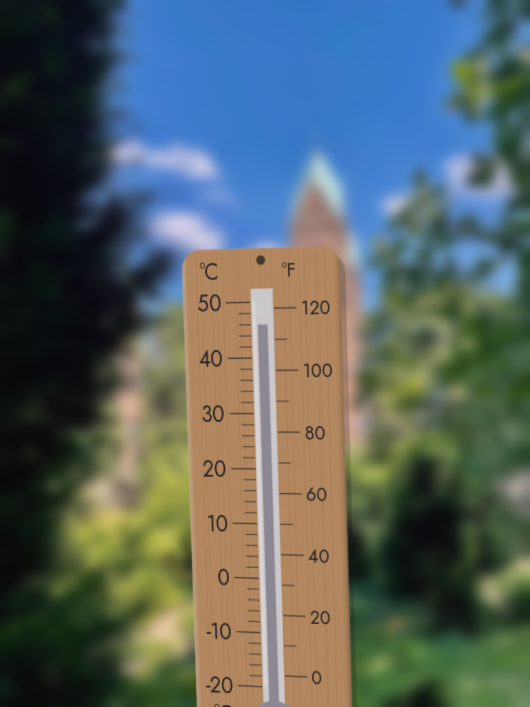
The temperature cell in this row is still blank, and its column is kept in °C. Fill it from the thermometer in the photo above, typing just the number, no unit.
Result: 46
